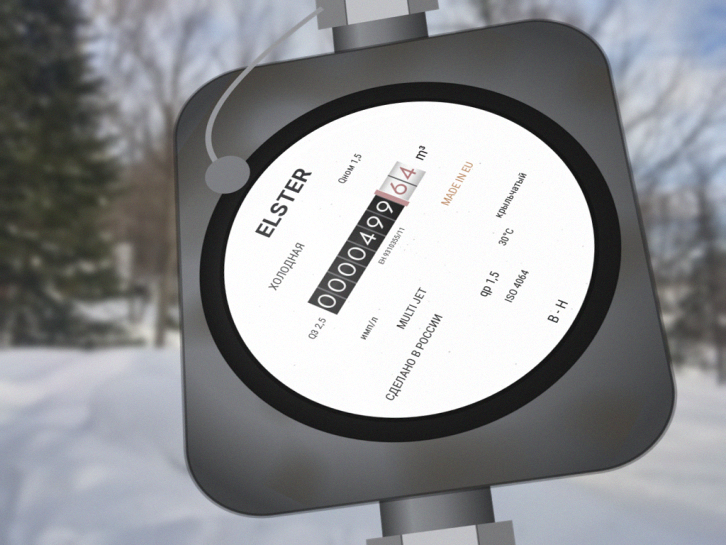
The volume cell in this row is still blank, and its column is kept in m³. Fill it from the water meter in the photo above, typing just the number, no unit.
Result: 499.64
